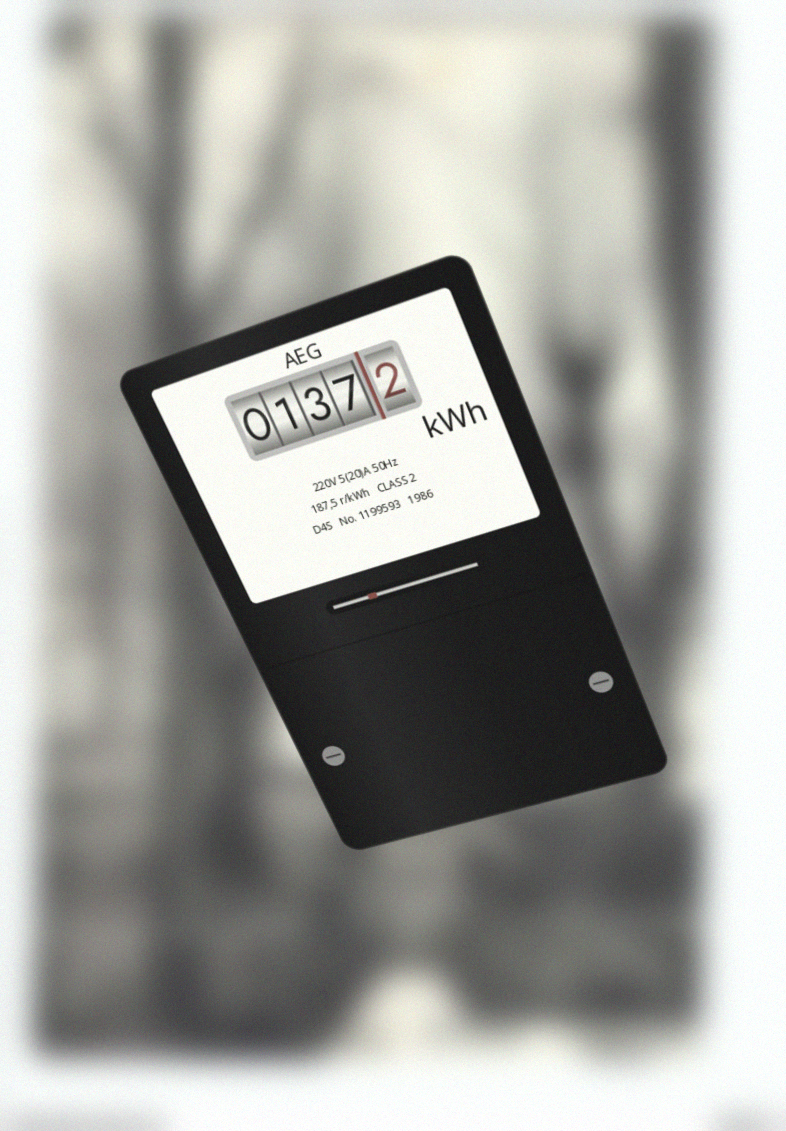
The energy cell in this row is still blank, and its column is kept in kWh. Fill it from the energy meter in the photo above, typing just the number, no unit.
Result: 137.2
